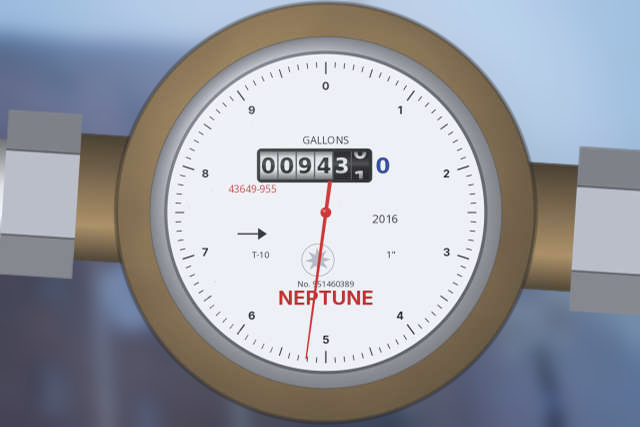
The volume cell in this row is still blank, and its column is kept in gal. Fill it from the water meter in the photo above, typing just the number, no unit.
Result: 94305.2
